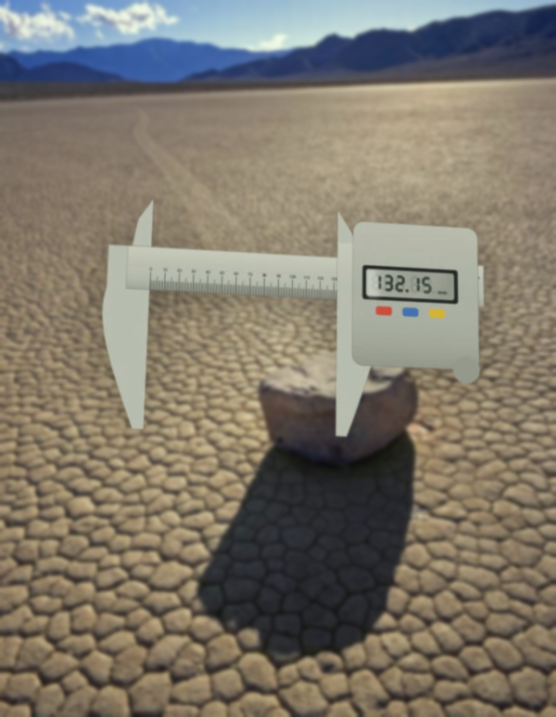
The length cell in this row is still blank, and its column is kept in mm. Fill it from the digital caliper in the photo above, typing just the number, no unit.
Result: 132.15
